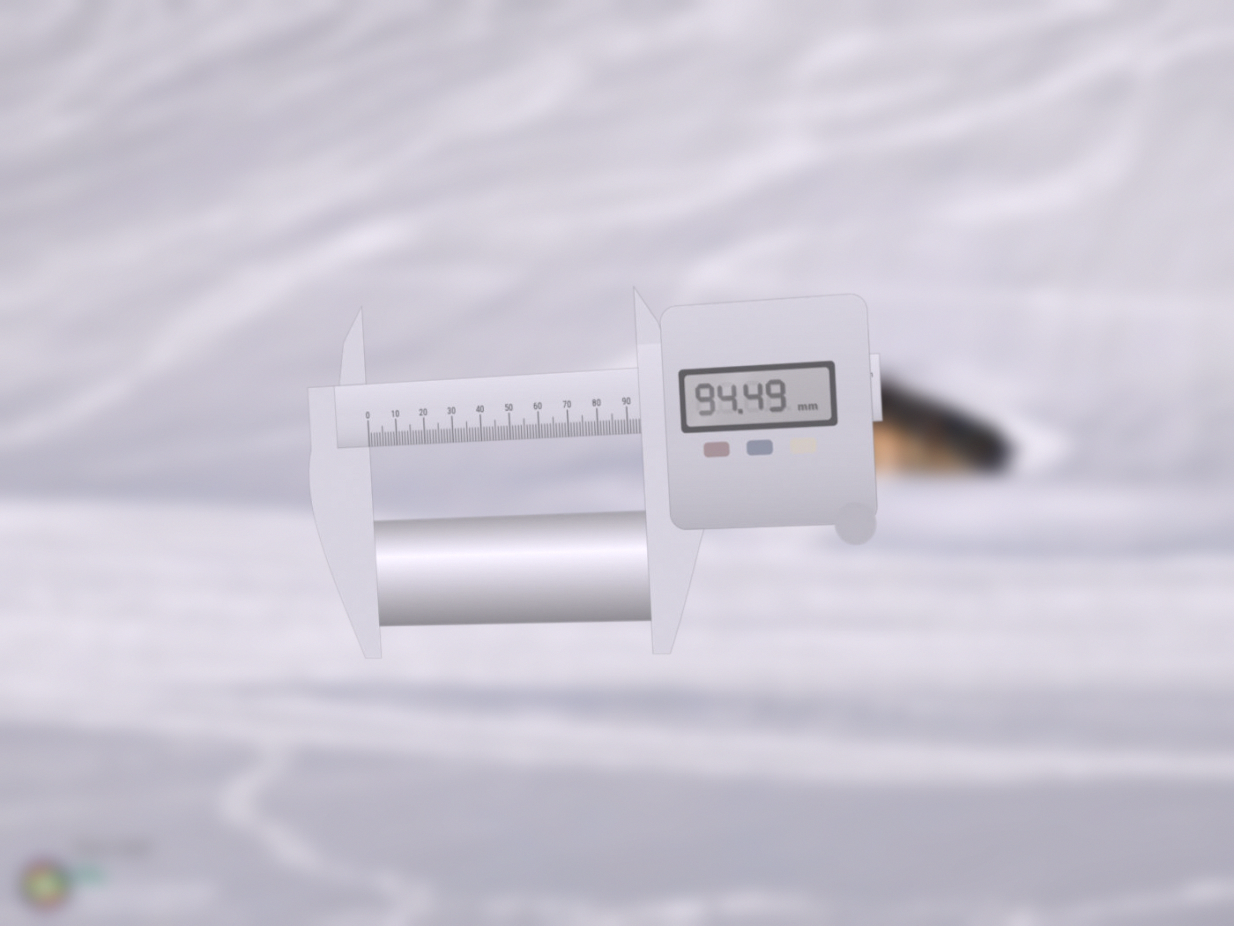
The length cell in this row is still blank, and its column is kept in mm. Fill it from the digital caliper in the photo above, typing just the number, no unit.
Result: 94.49
